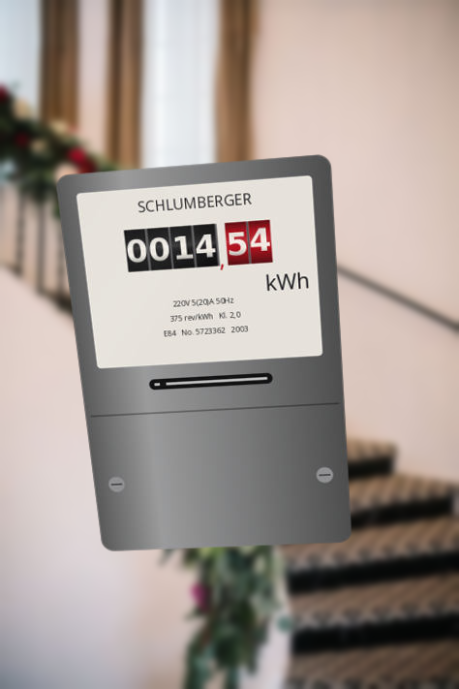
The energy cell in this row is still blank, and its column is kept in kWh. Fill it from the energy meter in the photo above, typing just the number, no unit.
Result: 14.54
